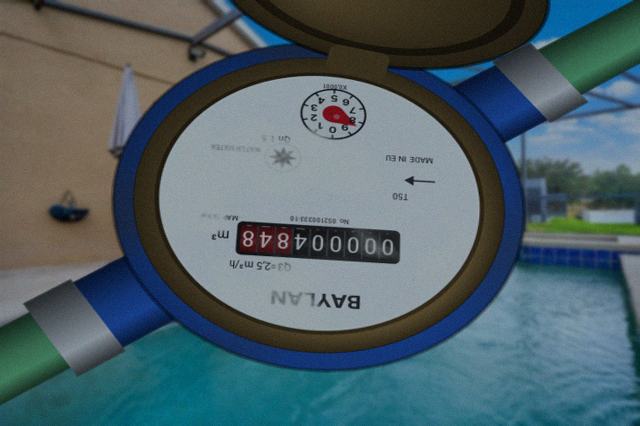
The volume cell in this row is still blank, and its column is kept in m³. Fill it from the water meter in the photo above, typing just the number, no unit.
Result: 4.8488
